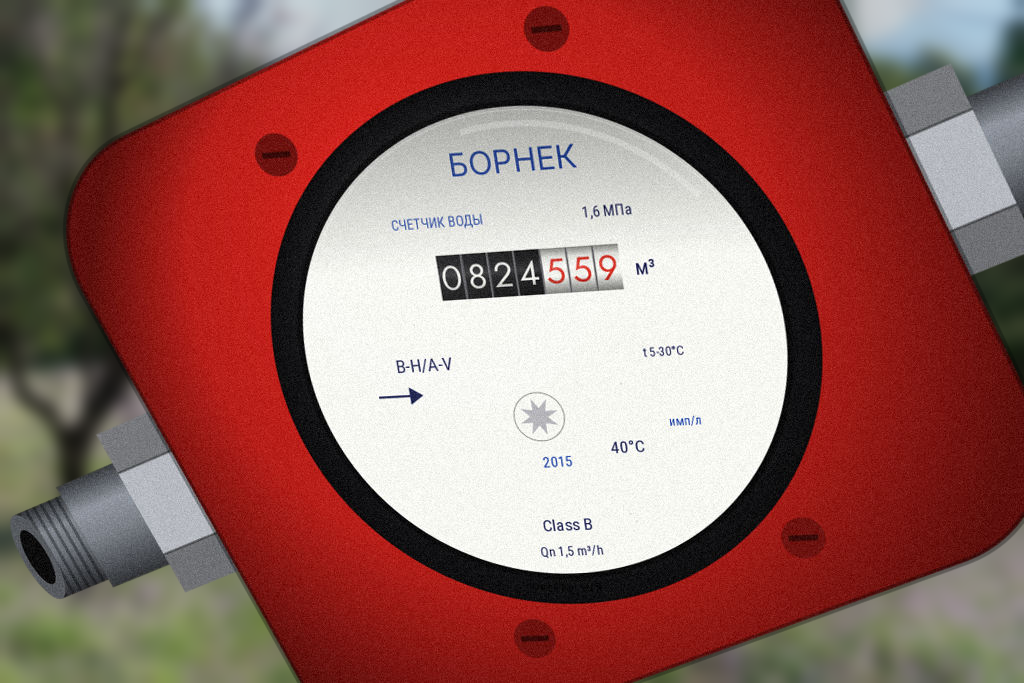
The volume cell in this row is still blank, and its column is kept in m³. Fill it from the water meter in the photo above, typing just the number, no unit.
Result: 824.559
